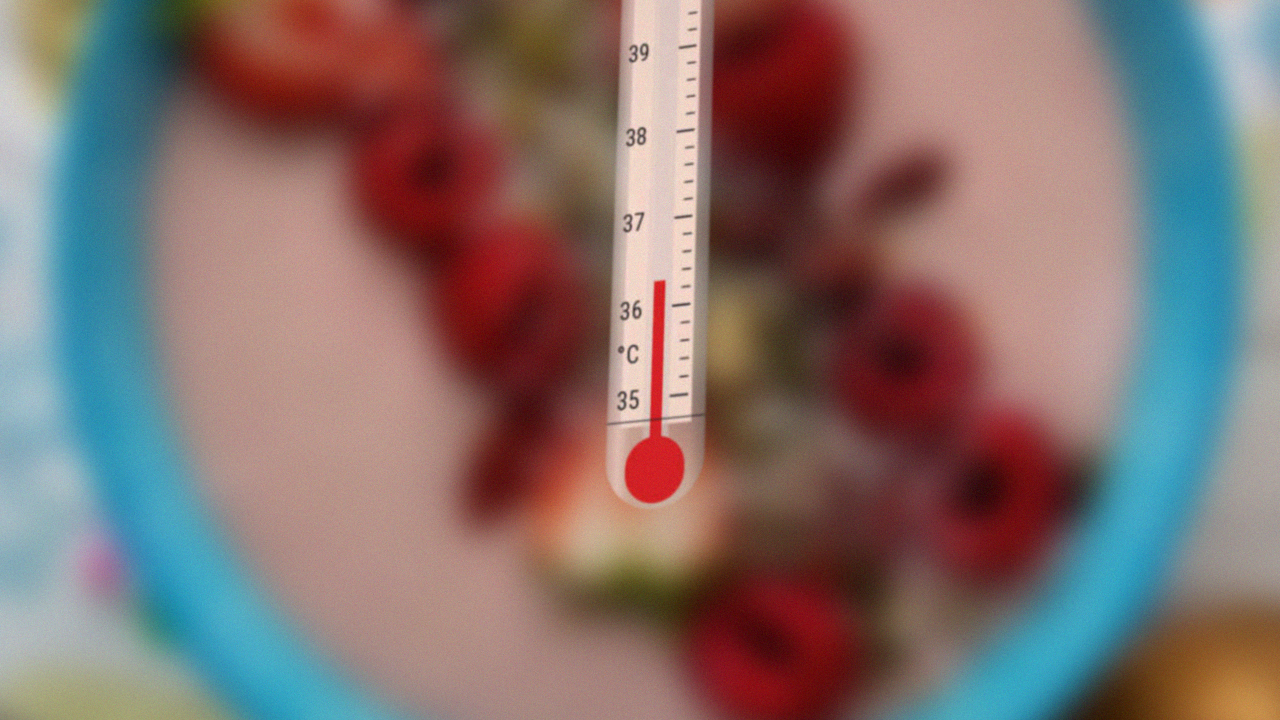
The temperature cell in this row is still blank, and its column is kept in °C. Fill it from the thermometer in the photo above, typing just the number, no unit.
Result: 36.3
